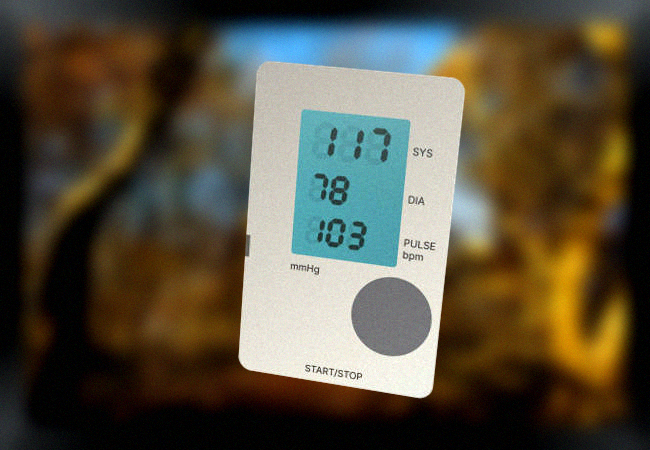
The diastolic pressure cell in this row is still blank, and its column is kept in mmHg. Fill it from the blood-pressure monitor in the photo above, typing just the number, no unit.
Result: 78
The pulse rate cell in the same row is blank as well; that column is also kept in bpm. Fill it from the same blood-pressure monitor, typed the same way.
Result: 103
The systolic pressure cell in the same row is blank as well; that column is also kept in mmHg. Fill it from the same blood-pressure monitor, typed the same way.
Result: 117
